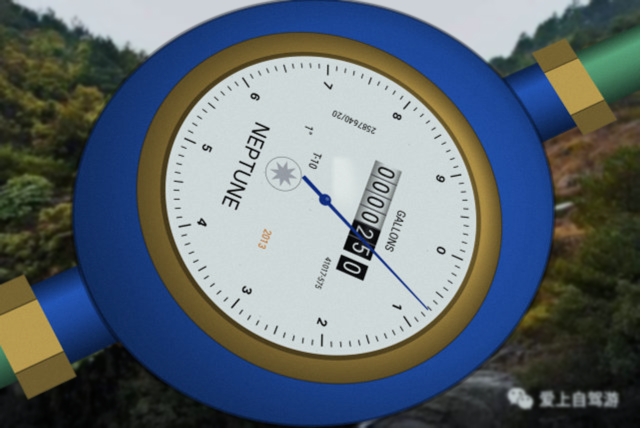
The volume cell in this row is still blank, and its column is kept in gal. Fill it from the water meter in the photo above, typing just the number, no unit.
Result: 250.7
